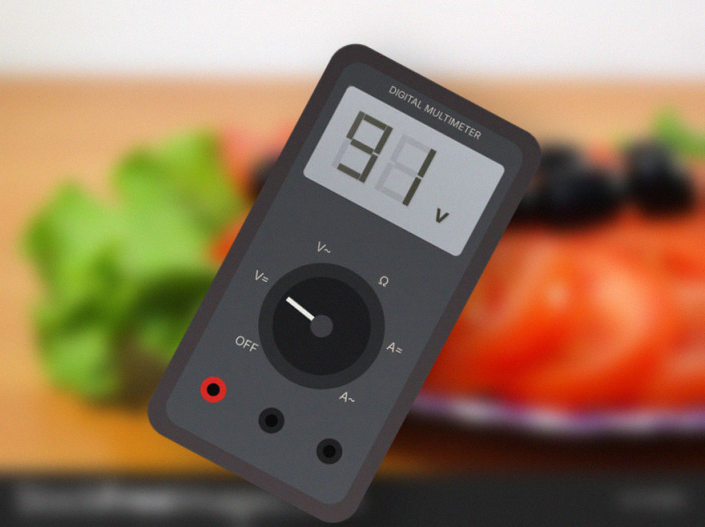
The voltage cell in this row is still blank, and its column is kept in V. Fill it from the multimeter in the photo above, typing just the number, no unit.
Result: 91
